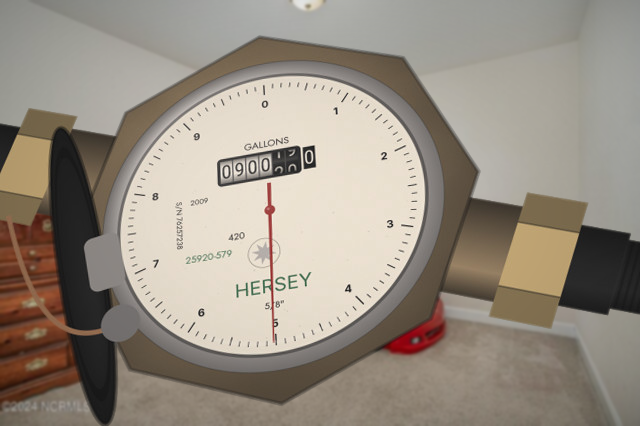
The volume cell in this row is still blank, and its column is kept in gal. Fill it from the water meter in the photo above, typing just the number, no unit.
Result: 900195.0
